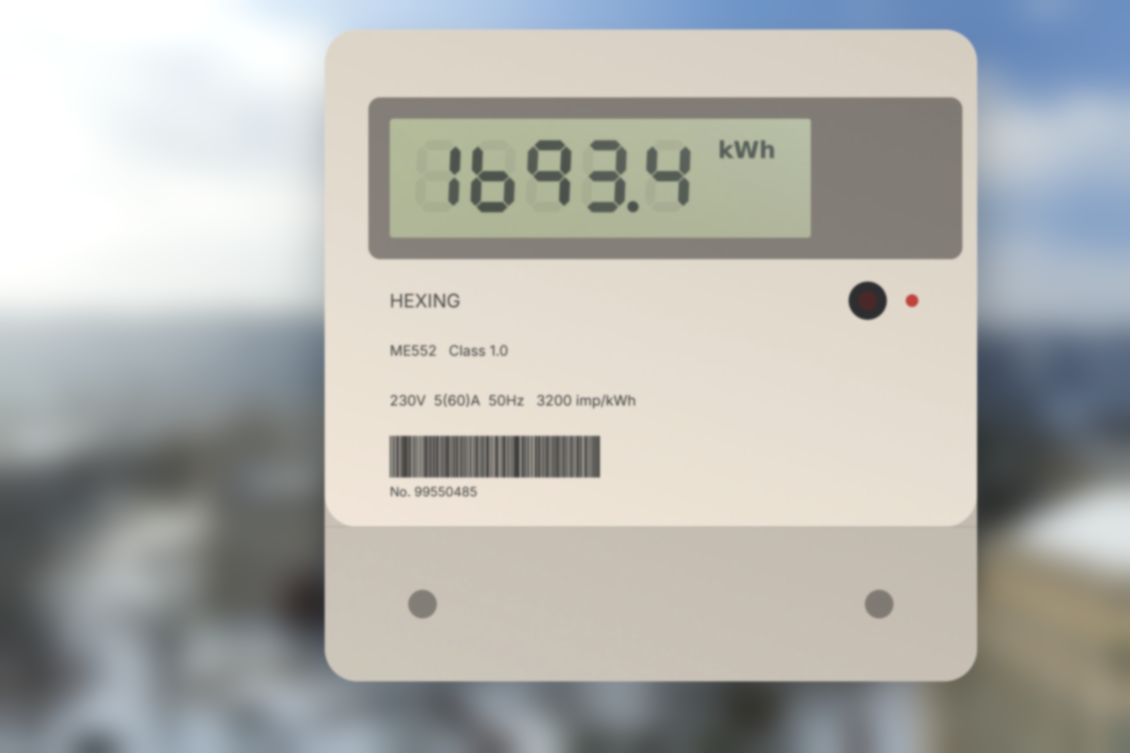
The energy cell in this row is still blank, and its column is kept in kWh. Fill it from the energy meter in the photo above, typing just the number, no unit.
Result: 1693.4
